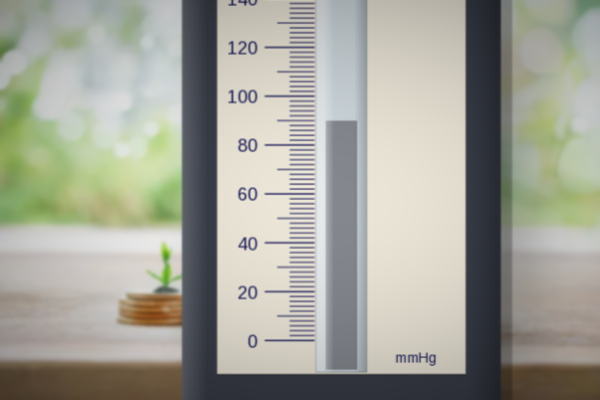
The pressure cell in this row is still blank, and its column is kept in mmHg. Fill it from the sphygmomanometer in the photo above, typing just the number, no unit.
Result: 90
